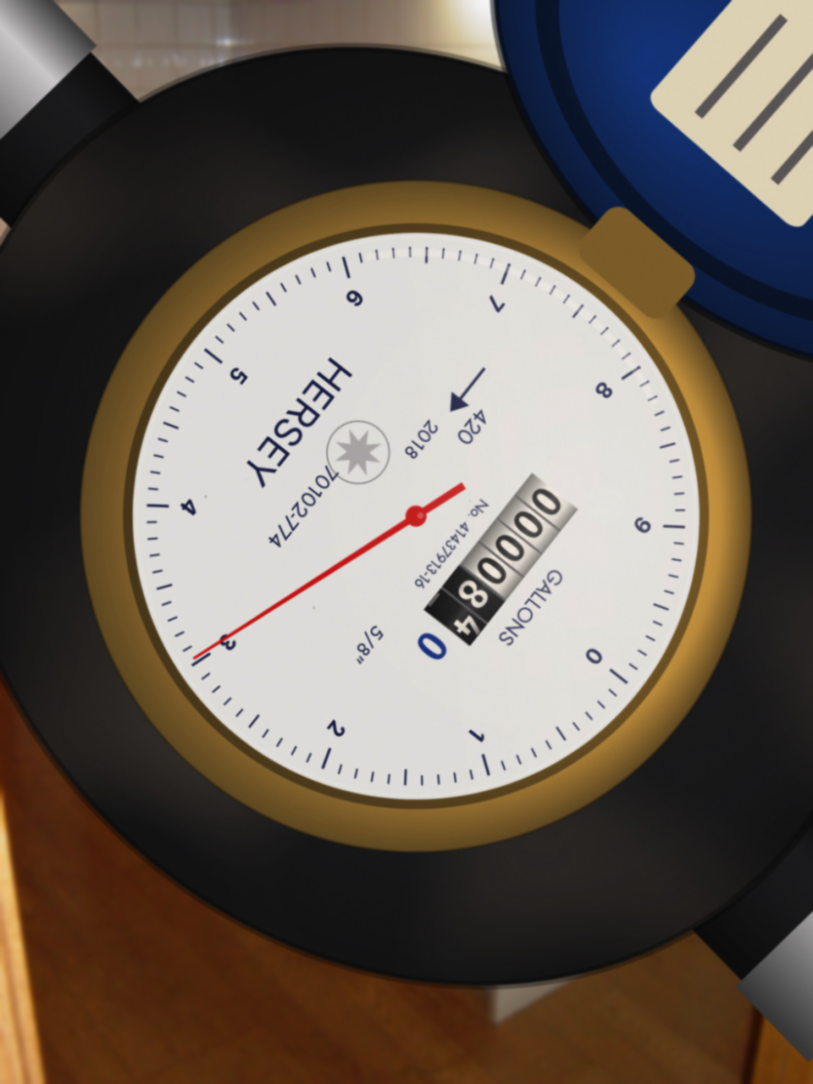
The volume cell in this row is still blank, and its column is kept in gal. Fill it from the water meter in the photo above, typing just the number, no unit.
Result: 843.0
